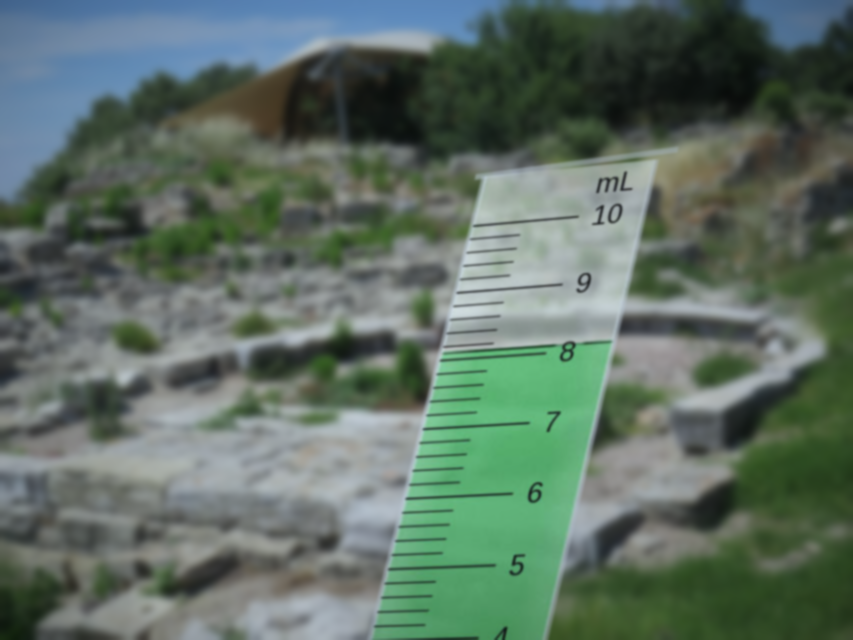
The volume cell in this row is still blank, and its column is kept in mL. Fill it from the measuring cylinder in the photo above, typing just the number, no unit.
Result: 8.1
